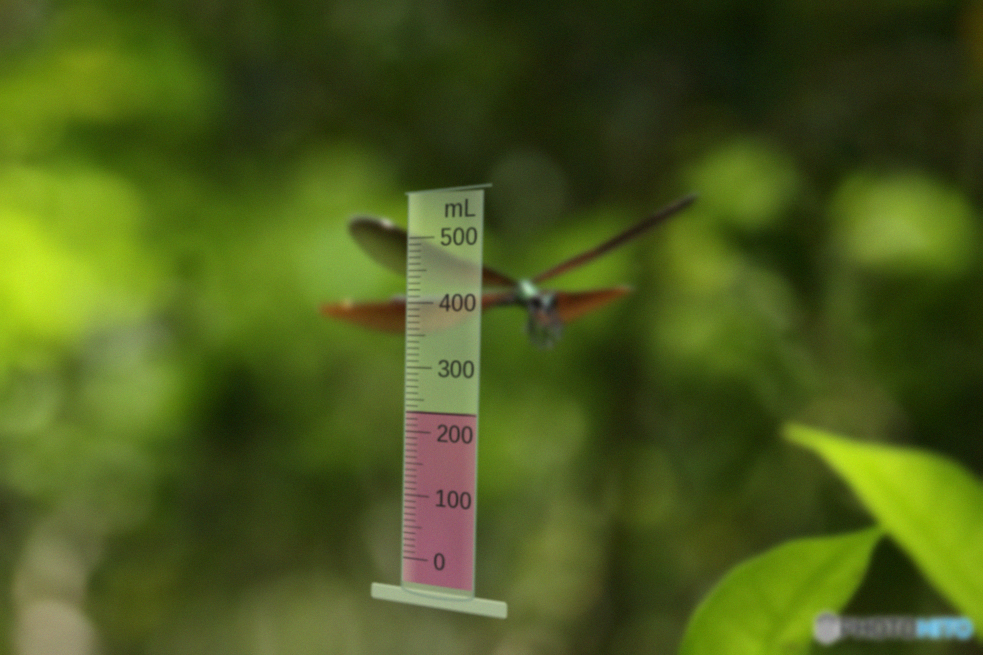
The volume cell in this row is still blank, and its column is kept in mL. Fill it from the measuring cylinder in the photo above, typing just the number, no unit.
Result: 230
